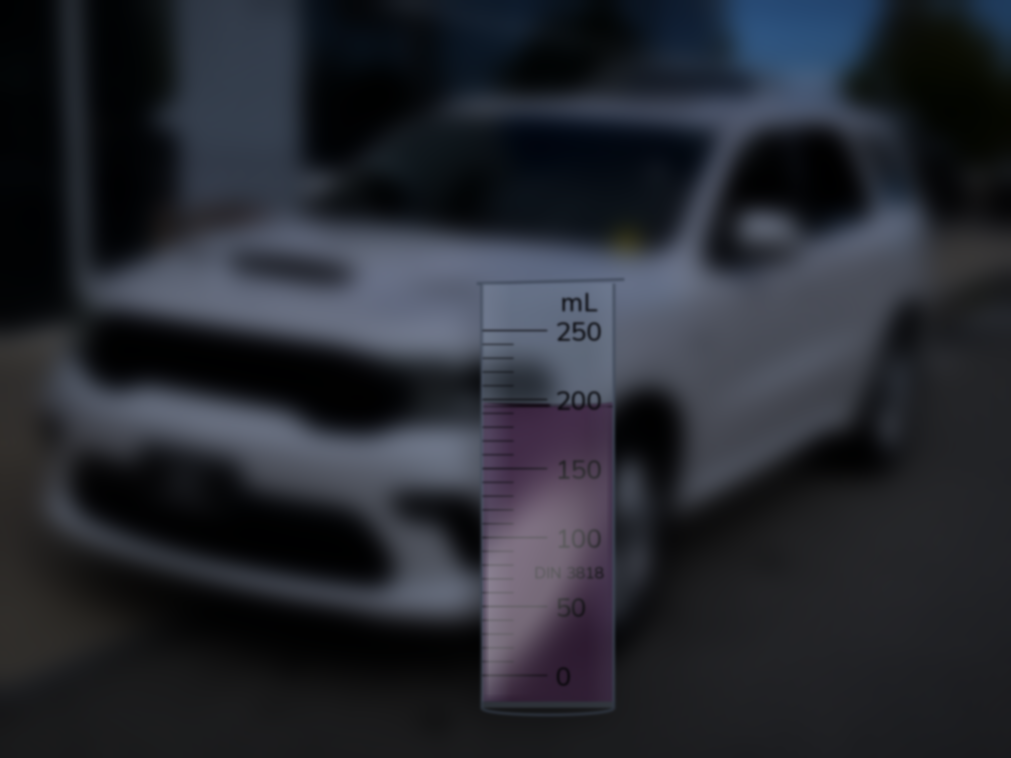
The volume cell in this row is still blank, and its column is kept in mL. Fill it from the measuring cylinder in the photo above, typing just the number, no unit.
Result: 195
